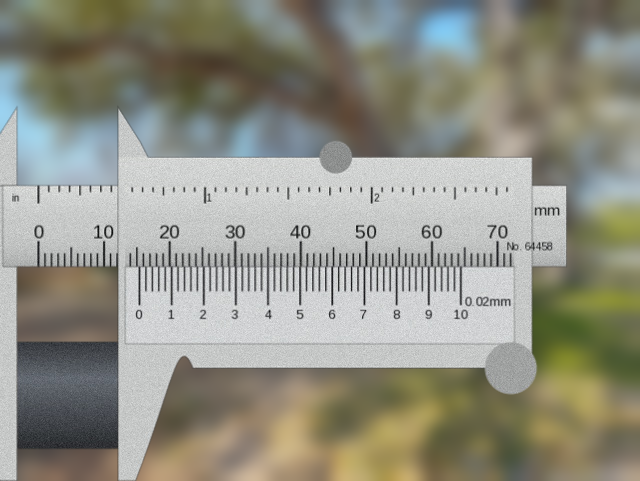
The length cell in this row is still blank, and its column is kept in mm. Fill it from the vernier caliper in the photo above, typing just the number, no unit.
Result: 15.4
